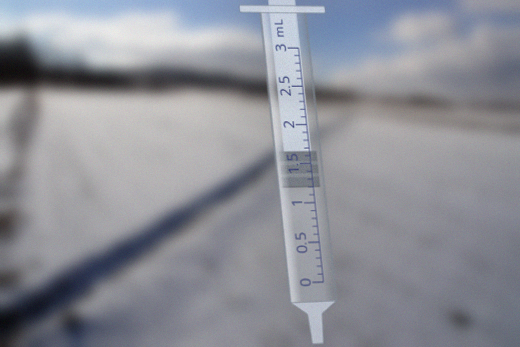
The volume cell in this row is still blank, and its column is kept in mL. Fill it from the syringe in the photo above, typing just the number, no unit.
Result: 1.2
